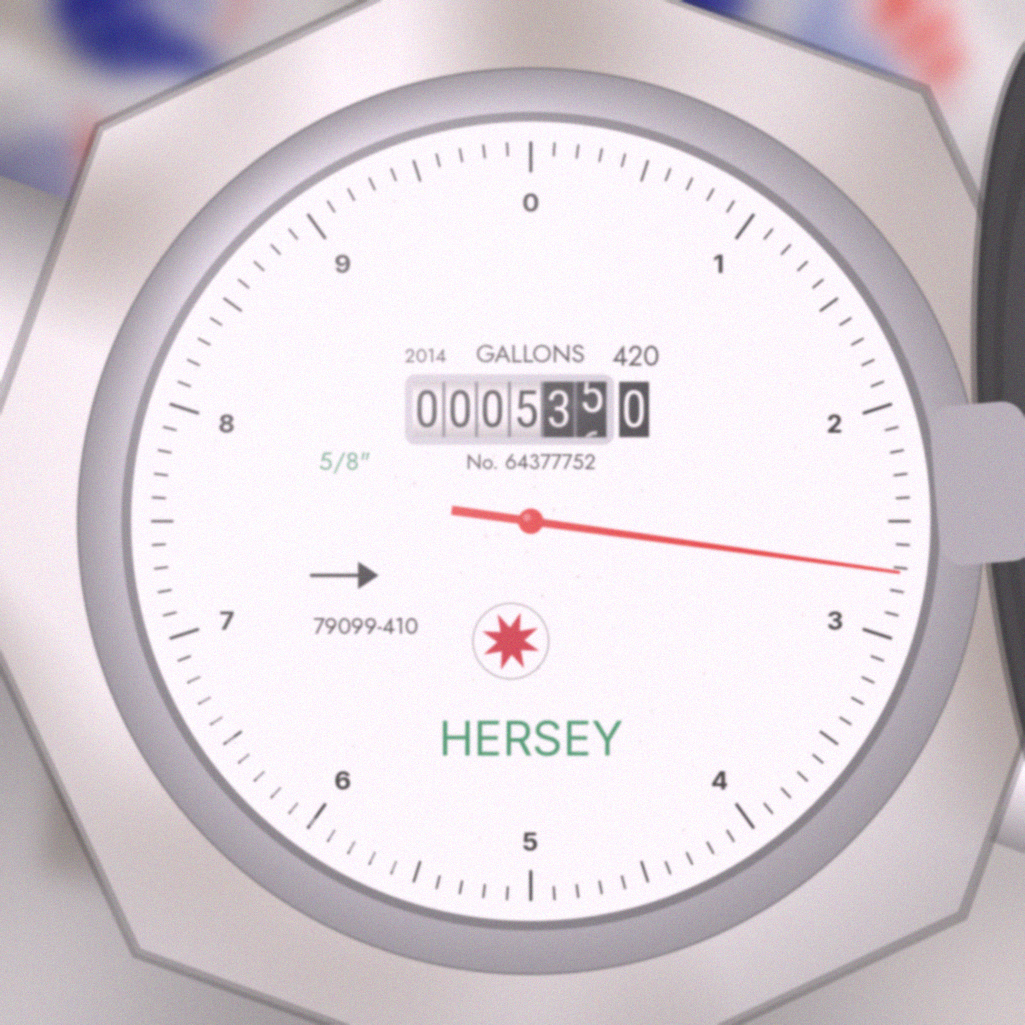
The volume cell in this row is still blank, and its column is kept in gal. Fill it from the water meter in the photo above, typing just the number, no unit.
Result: 5352.7
